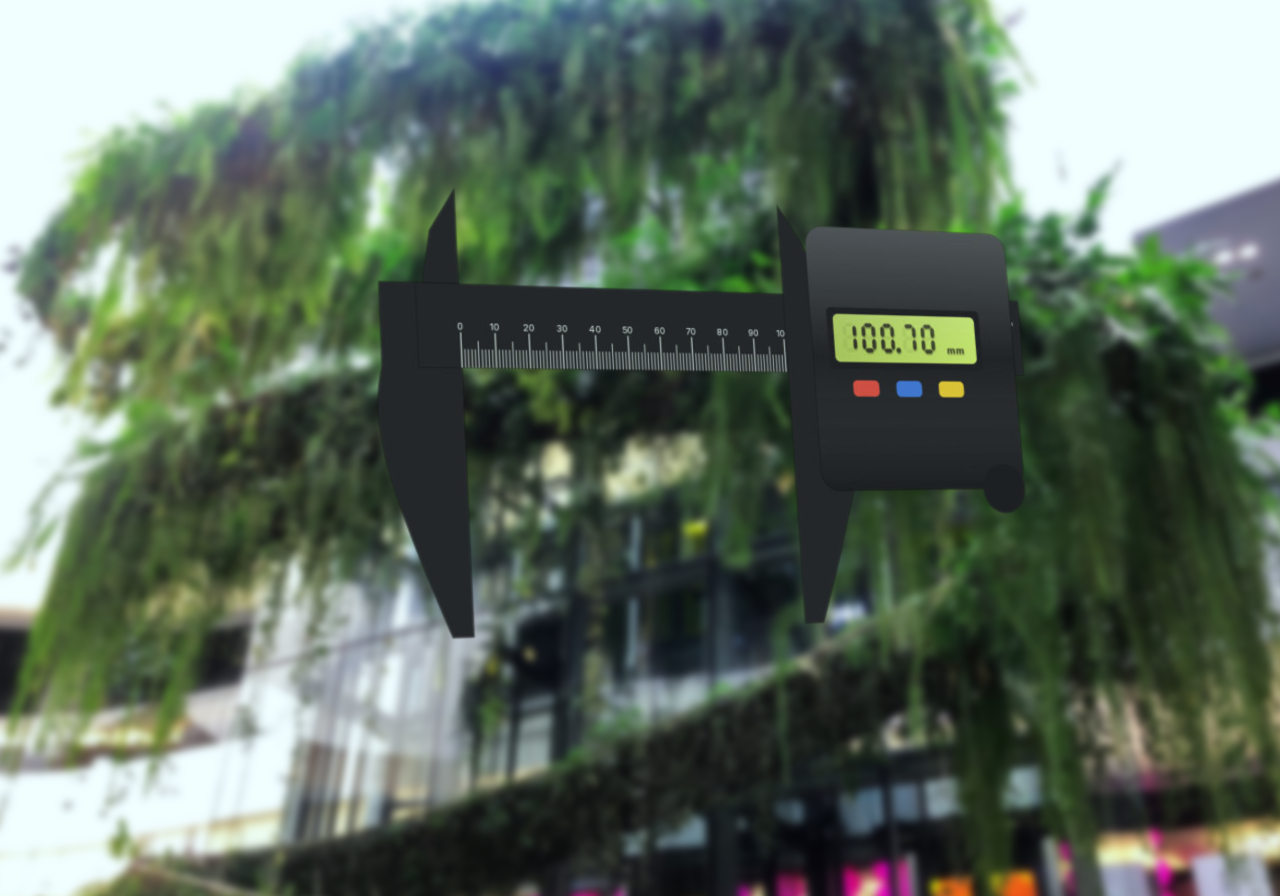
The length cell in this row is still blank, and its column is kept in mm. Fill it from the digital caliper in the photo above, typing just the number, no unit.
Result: 100.70
